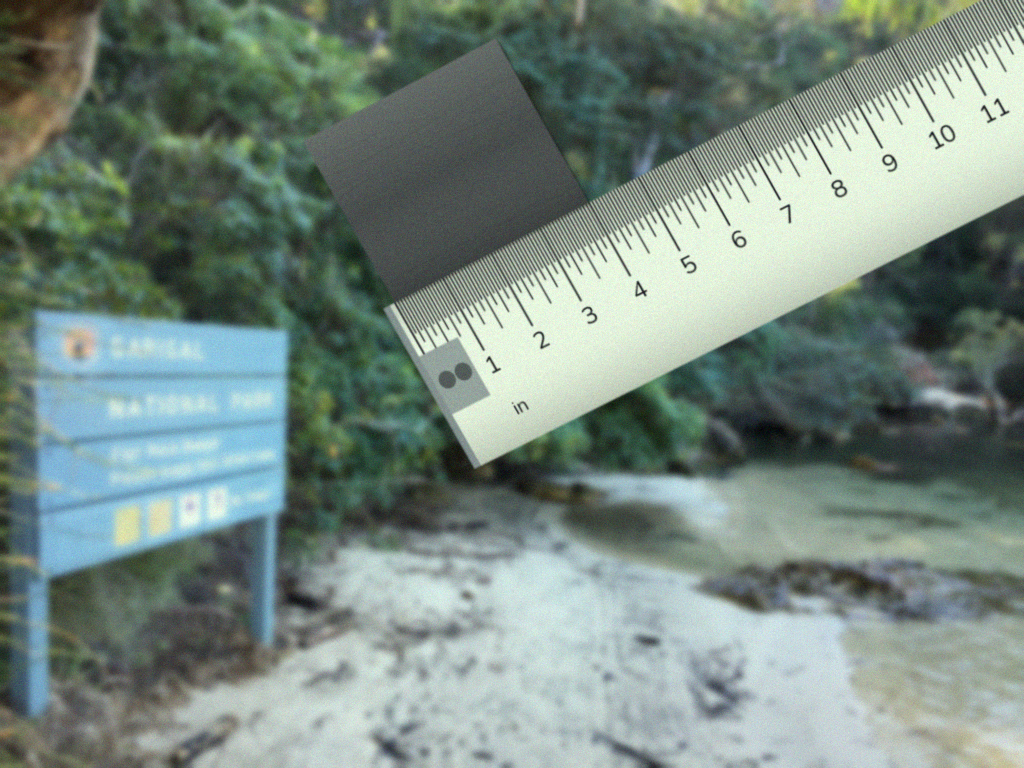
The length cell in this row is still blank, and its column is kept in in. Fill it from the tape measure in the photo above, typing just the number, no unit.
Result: 4
